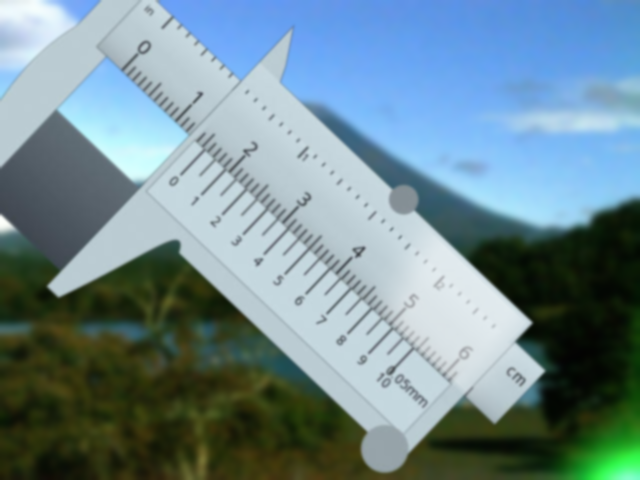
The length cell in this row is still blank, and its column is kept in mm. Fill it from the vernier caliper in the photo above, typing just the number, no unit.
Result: 15.5
